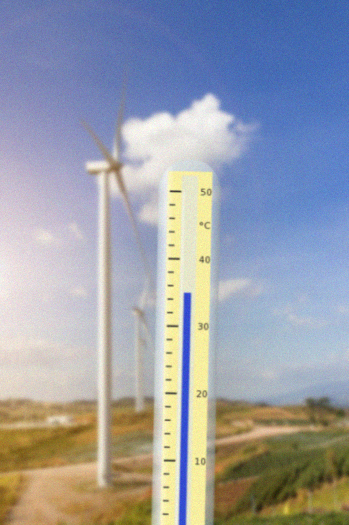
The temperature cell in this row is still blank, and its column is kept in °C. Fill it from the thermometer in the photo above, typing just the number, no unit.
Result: 35
